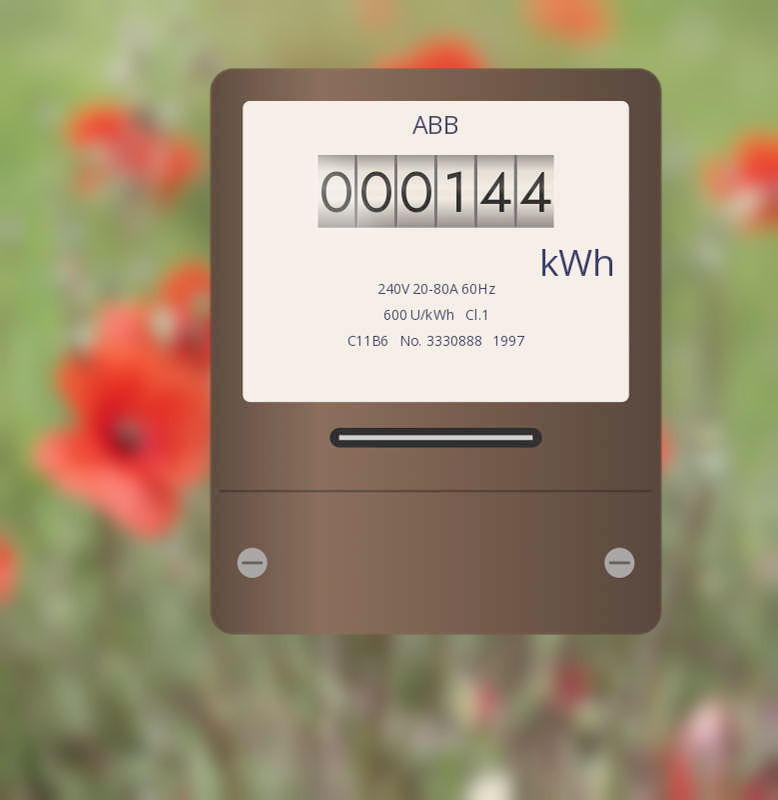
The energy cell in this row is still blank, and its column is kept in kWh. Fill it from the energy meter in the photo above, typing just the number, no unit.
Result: 144
